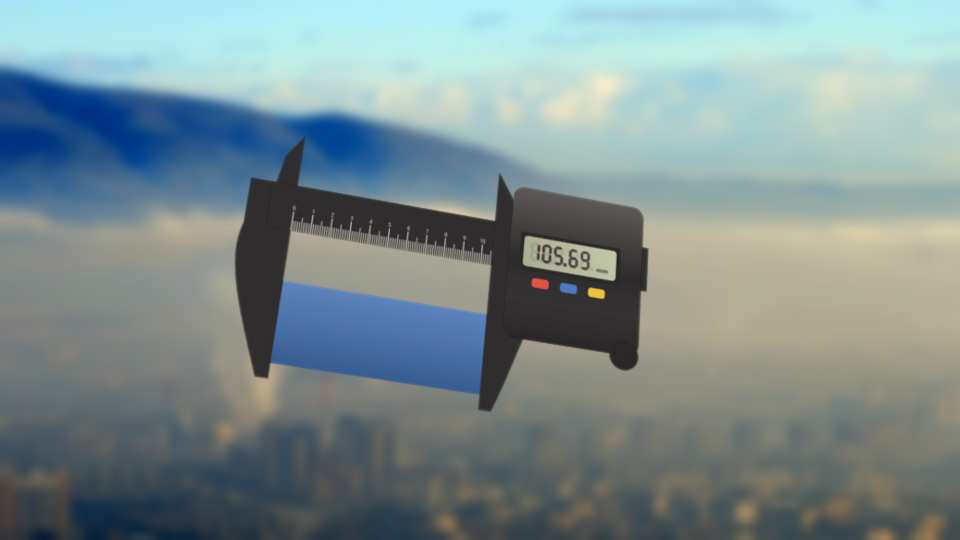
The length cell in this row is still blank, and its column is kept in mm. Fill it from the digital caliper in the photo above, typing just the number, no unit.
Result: 105.69
